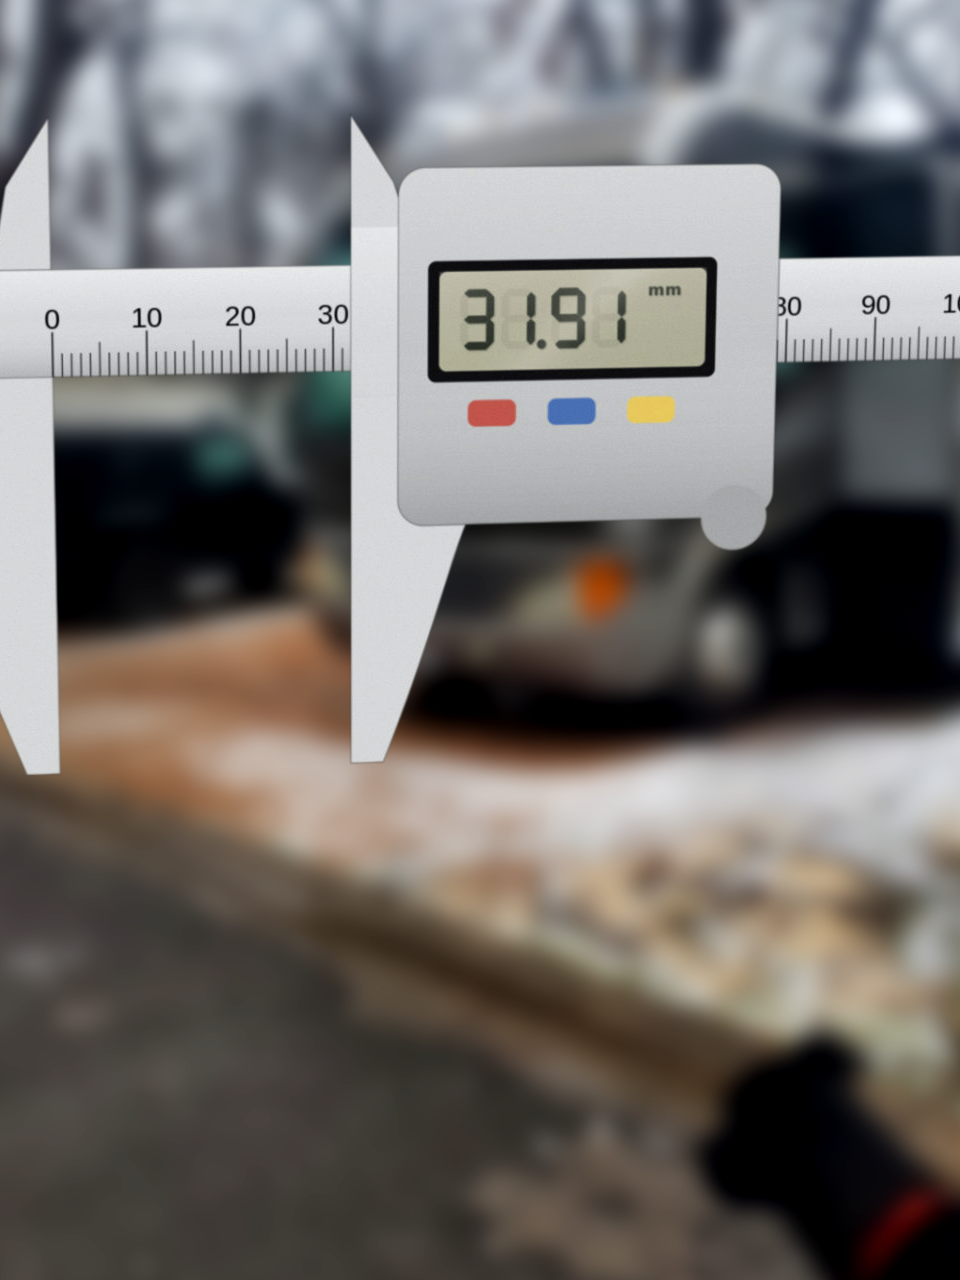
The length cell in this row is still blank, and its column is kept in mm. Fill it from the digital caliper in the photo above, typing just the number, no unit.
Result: 31.91
